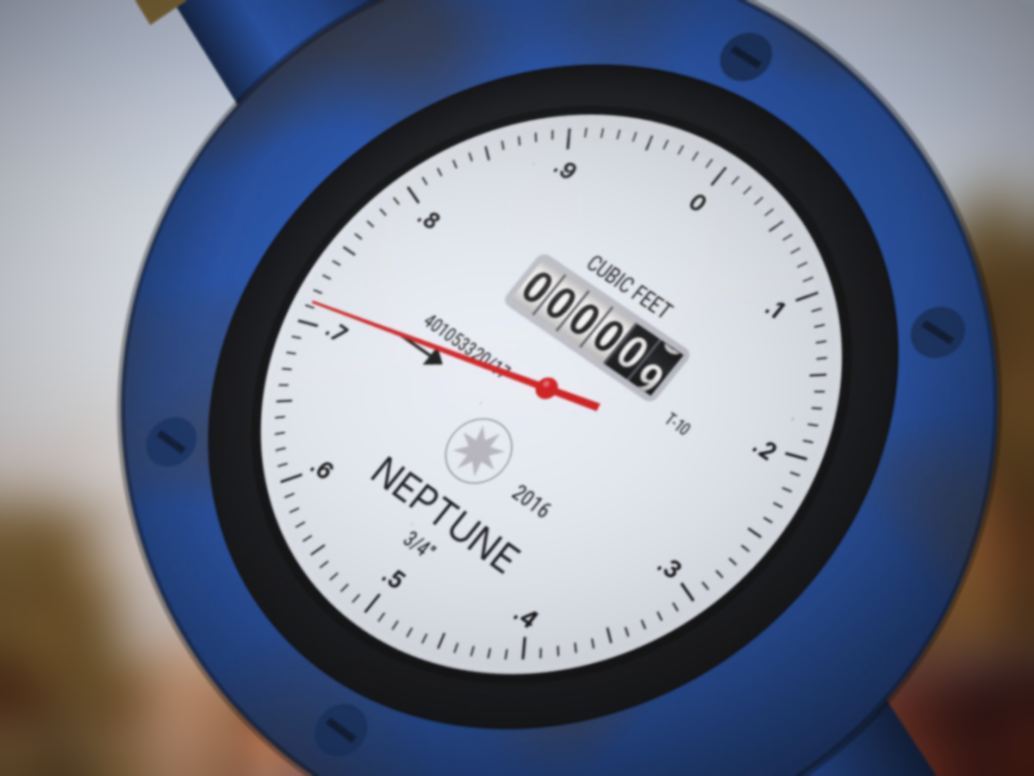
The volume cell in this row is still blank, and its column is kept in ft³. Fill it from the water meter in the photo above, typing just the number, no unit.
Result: 8.71
